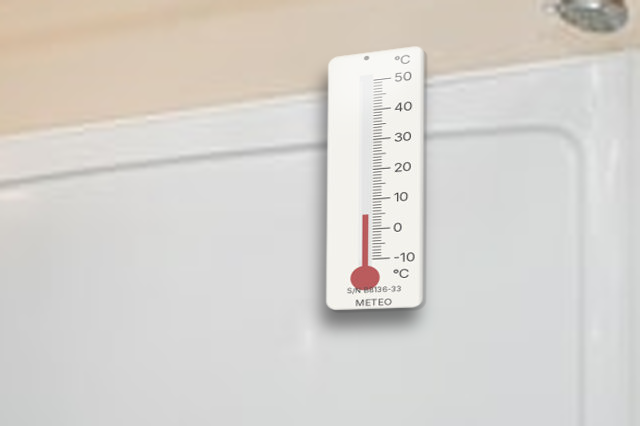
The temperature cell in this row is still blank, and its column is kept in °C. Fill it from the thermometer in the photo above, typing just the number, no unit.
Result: 5
